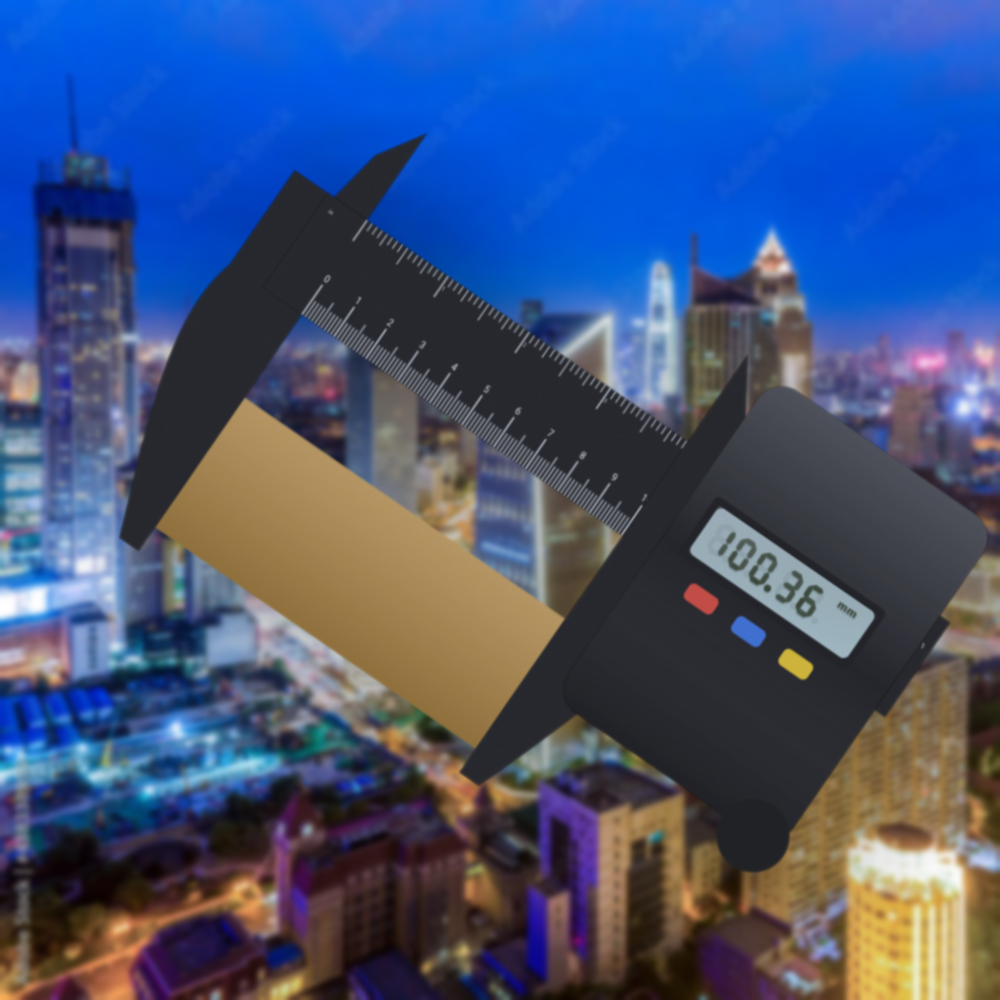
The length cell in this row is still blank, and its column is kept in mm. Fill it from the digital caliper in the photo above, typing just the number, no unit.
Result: 100.36
